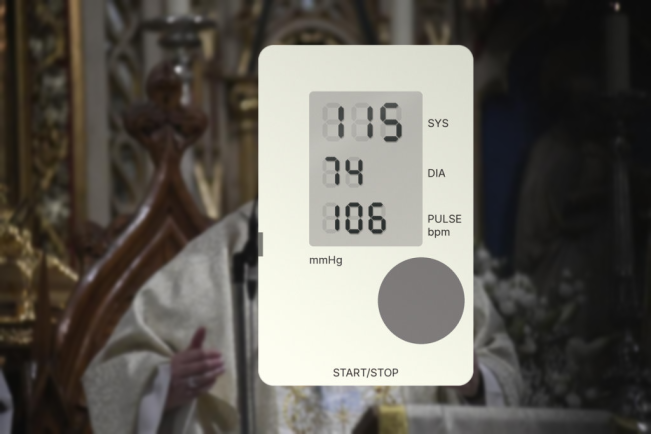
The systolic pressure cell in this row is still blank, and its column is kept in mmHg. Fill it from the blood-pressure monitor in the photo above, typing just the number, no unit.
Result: 115
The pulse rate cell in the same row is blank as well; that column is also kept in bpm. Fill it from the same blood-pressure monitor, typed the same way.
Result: 106
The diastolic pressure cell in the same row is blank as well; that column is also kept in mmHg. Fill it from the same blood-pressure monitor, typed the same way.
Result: 74
